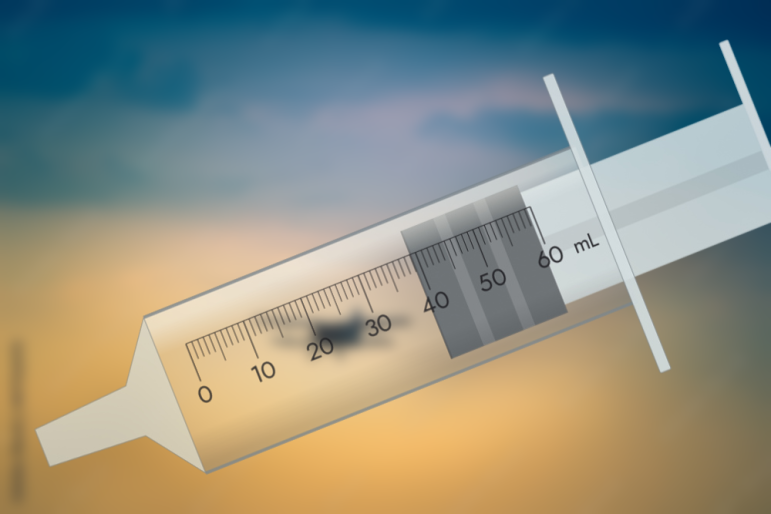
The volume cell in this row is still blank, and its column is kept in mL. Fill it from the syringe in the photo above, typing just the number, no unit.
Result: 39
